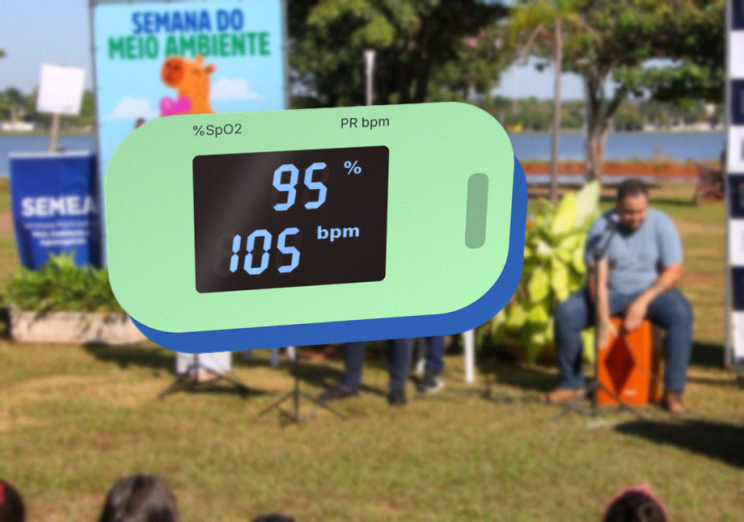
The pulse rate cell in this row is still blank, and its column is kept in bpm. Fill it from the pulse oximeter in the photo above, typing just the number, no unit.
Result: 105
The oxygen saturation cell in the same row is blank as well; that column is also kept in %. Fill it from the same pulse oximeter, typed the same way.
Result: 95
